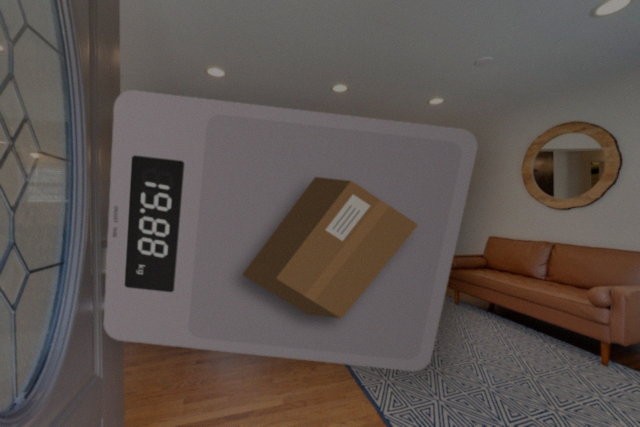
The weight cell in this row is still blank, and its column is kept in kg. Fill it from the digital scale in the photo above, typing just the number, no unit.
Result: 19.88
